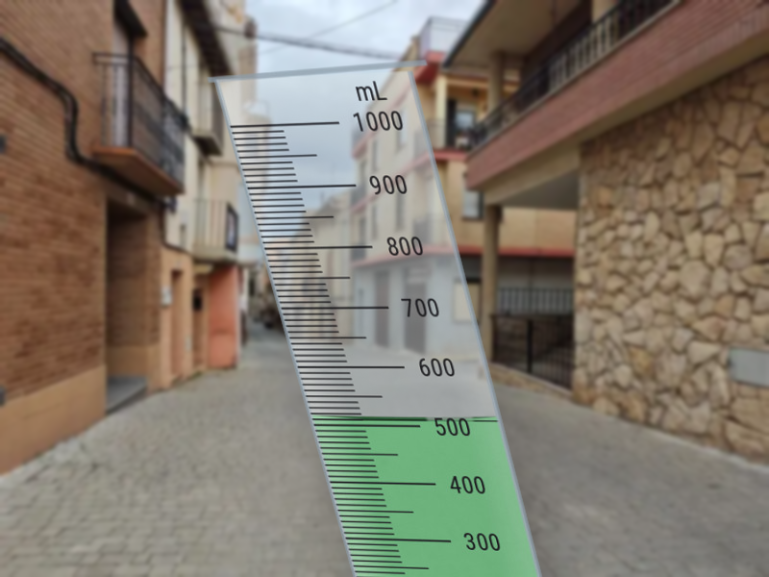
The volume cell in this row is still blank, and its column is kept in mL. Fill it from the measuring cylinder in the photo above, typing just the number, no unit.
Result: 510
